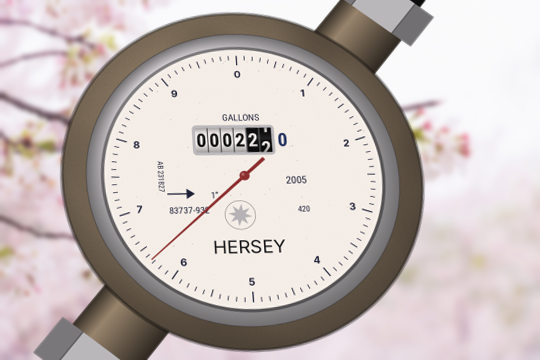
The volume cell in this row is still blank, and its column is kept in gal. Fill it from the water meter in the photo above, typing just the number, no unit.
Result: 2216.3
